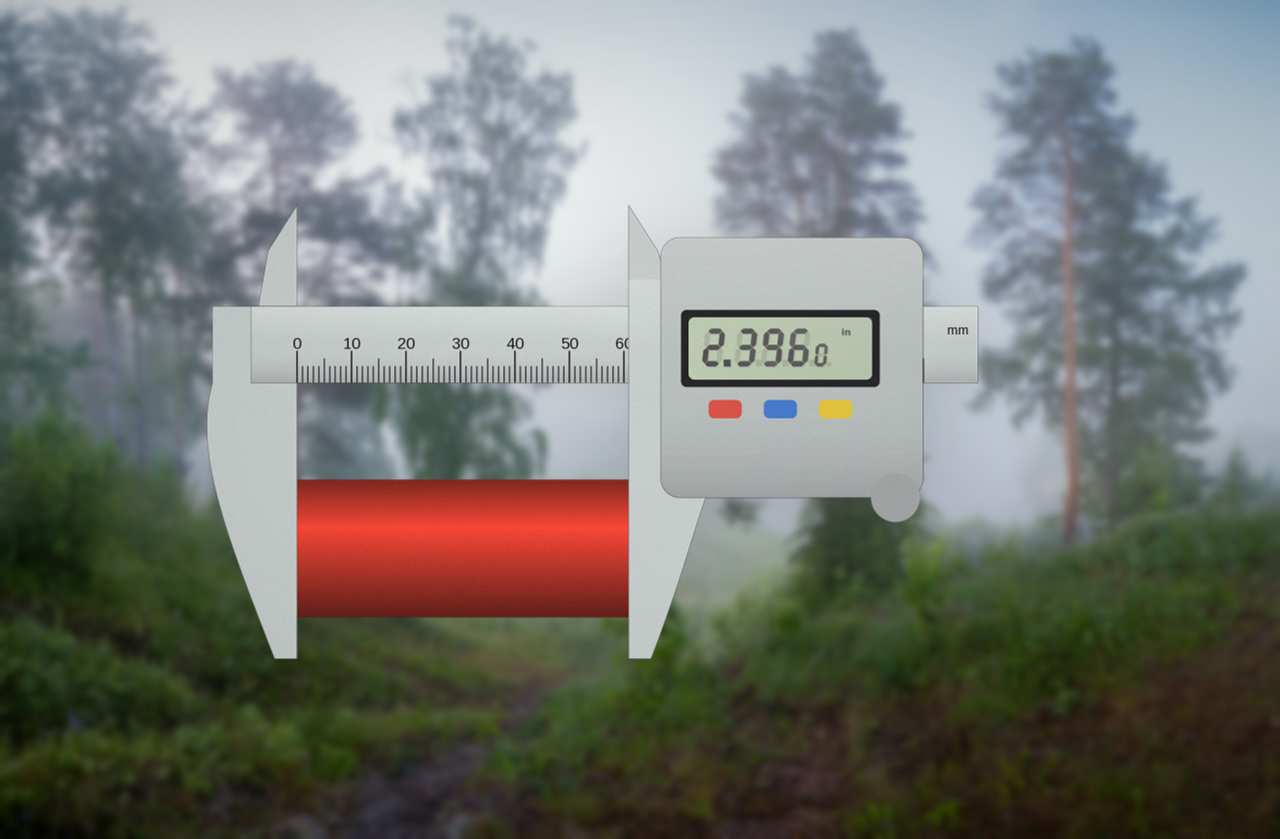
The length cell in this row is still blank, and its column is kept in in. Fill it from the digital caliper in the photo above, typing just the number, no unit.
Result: 2.3960
